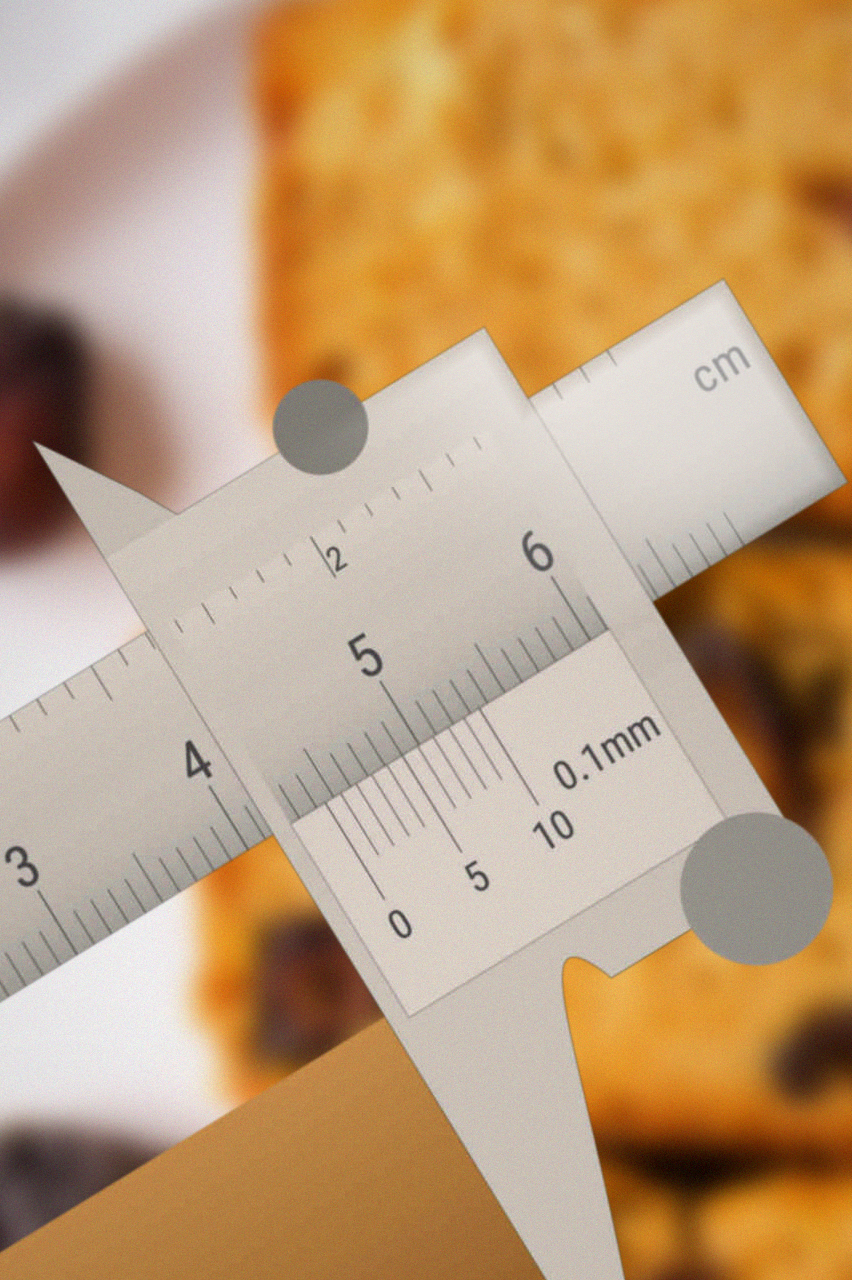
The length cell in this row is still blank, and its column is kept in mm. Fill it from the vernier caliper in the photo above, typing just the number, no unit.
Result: 44.5
